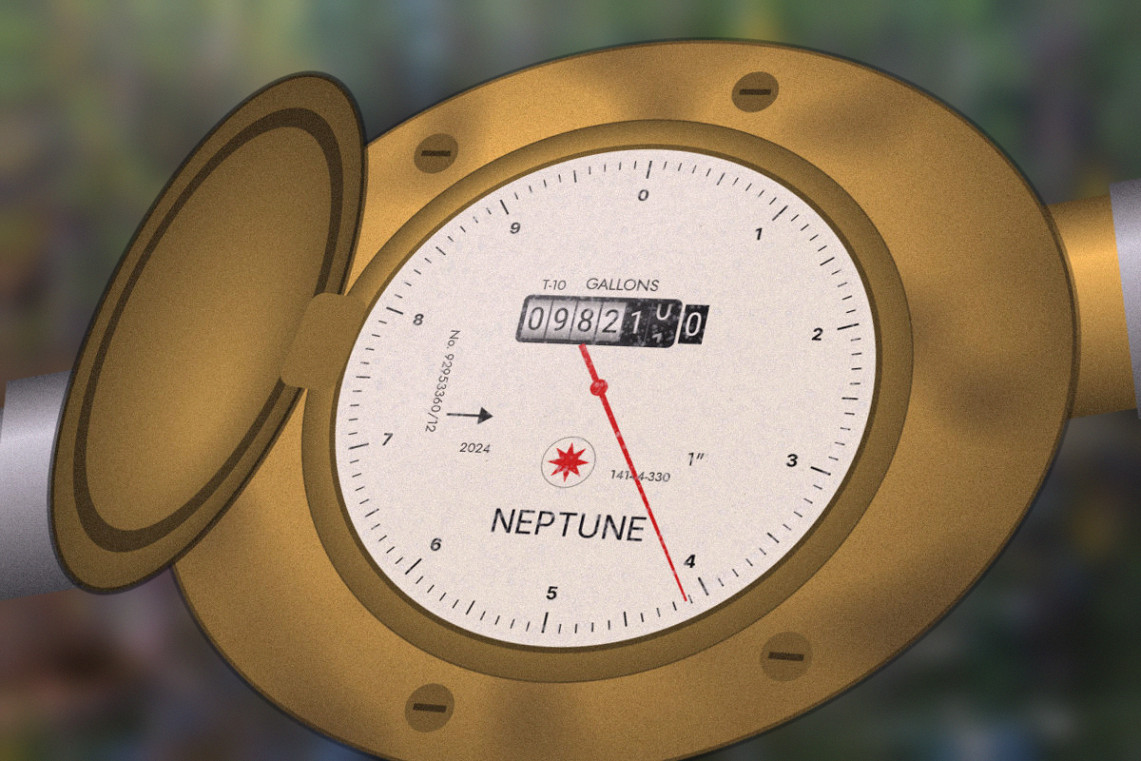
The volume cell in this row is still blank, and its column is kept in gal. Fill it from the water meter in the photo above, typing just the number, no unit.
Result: 982104.1
